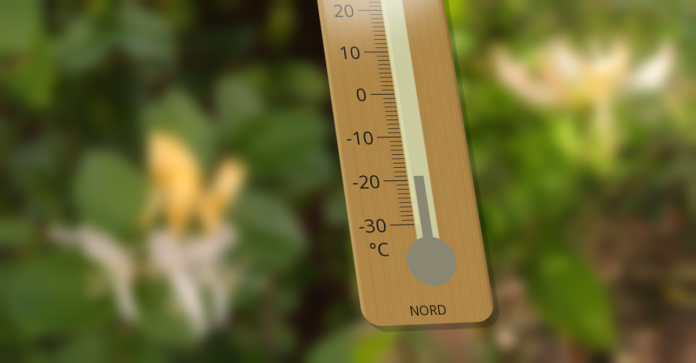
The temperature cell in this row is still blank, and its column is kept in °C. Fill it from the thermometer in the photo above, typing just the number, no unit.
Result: -19
